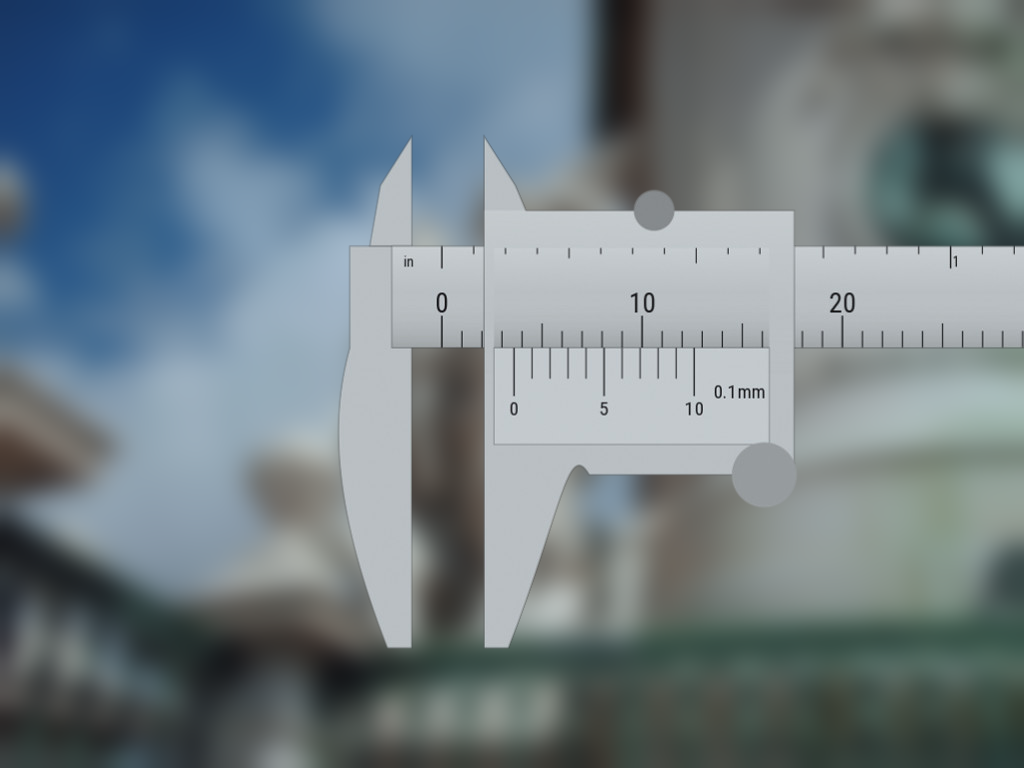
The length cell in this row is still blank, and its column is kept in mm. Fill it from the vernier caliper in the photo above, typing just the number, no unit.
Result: 3.6
